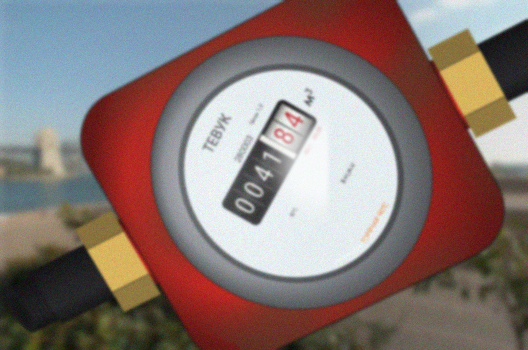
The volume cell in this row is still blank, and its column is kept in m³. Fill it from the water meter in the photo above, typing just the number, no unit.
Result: 41.84
